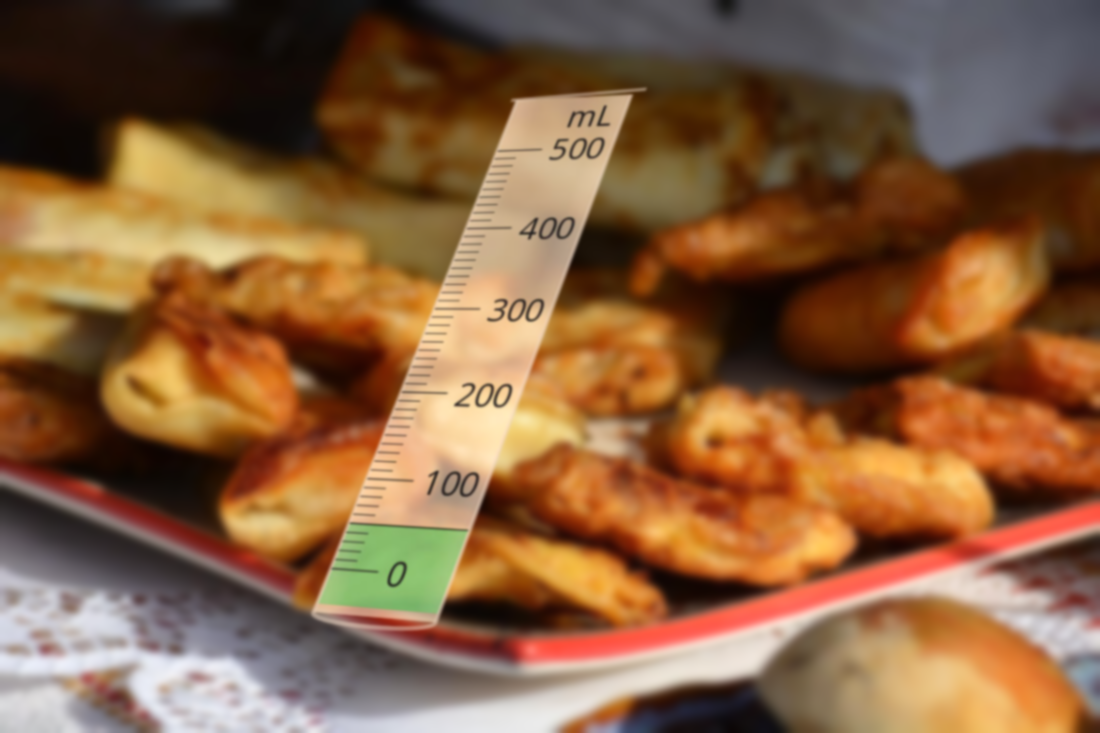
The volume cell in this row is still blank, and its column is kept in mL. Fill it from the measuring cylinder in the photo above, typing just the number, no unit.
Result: 50
